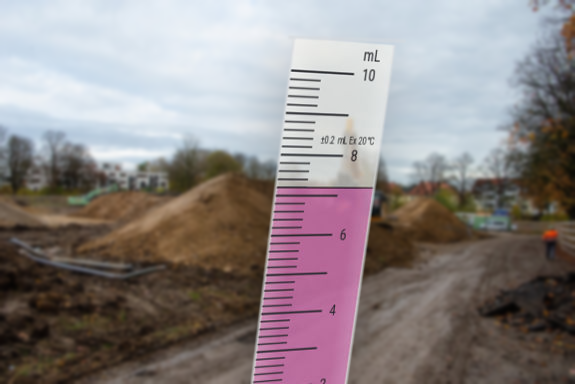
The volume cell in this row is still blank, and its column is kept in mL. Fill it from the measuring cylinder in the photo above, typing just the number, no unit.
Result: 7.2
